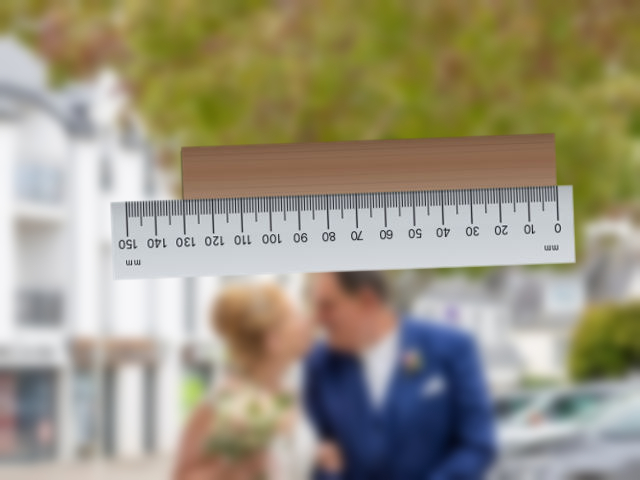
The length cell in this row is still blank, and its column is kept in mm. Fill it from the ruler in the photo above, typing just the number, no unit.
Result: 130
